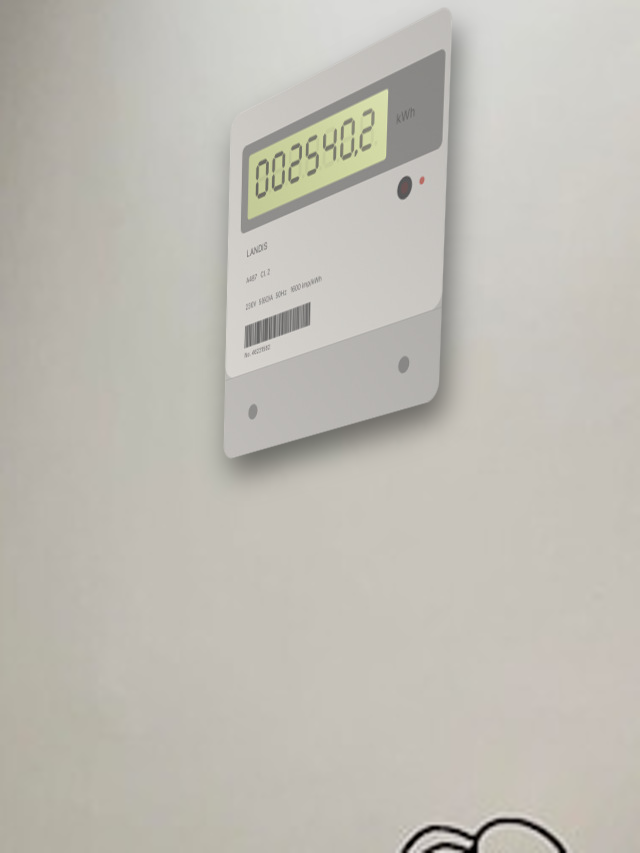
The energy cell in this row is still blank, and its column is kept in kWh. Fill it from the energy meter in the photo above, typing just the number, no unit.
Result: 2540.2
